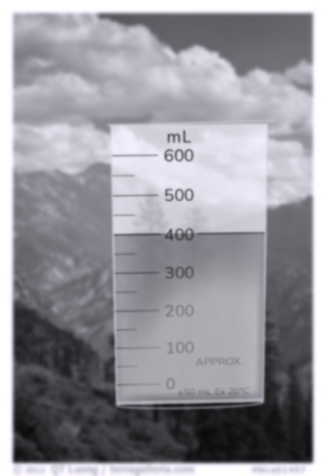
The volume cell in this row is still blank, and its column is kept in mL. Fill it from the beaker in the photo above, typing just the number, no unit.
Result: 400
